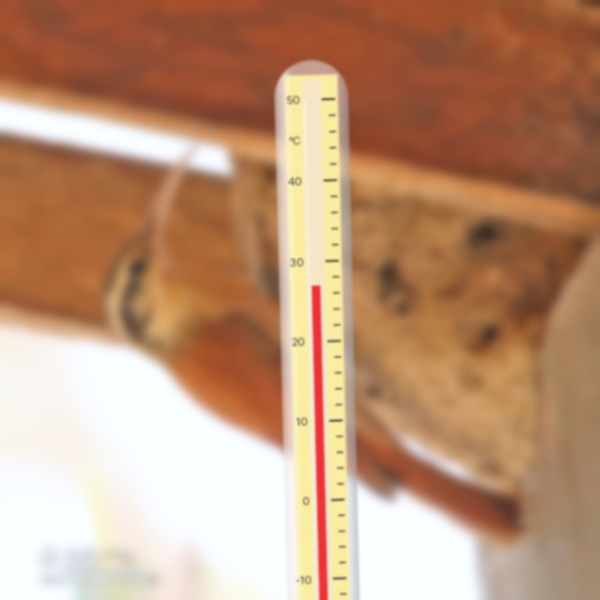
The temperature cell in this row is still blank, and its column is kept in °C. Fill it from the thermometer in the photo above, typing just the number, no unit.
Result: 27
